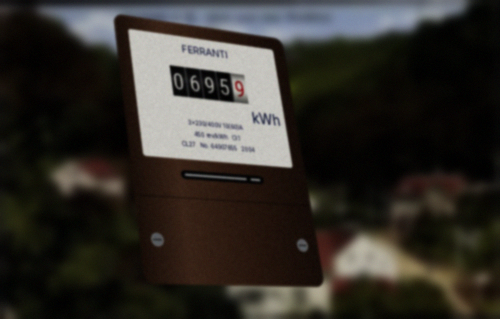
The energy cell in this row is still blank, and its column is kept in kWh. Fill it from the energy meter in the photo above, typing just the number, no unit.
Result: 695.9
